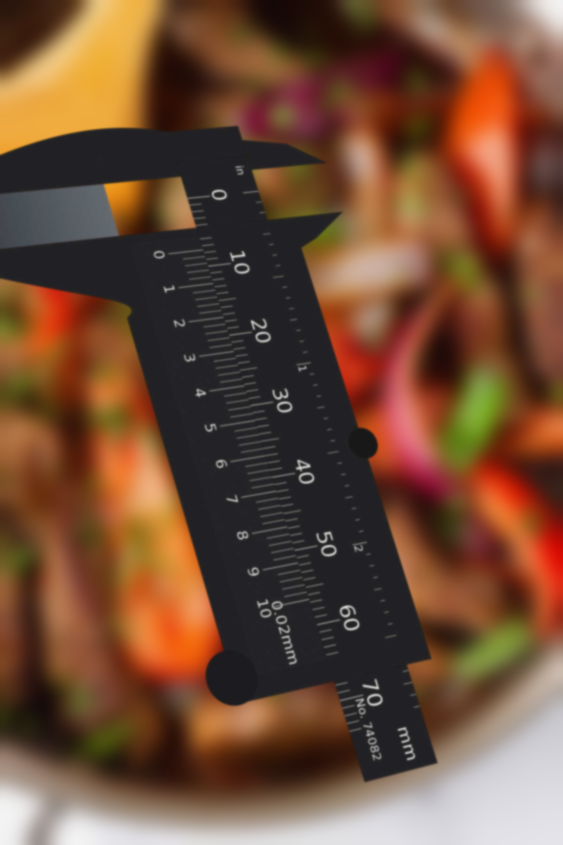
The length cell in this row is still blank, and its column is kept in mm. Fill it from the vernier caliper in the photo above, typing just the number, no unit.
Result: 7.6
